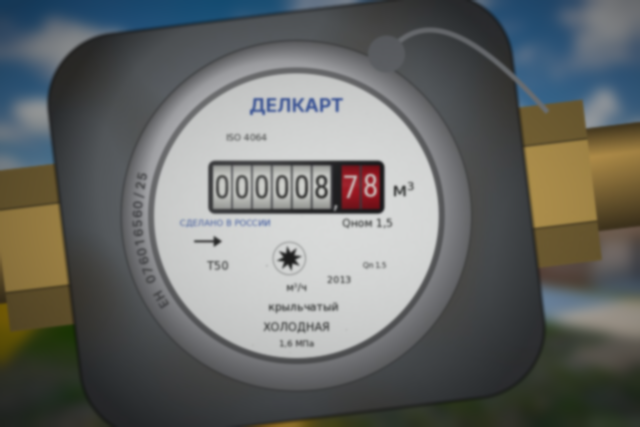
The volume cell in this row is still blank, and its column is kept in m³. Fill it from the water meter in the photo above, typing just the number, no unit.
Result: 8.78
